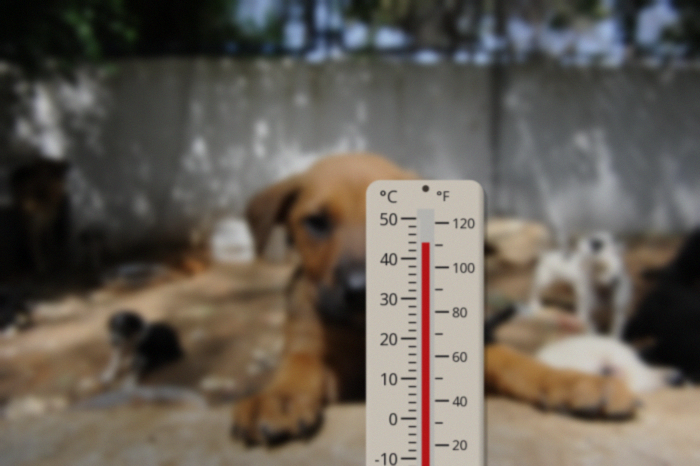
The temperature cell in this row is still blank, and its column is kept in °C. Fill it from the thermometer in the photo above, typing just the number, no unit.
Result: 44
